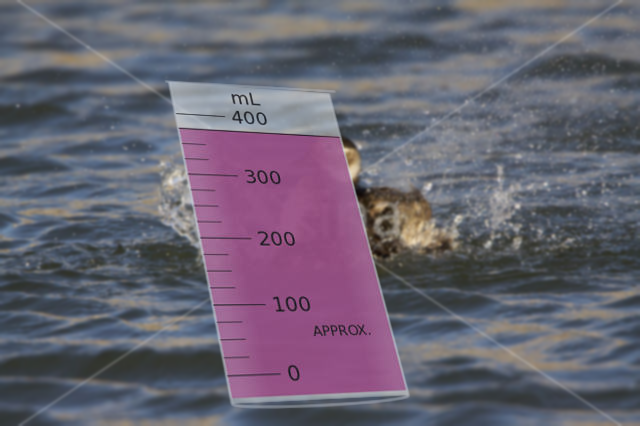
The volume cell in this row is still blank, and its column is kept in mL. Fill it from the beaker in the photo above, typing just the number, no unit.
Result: 375
